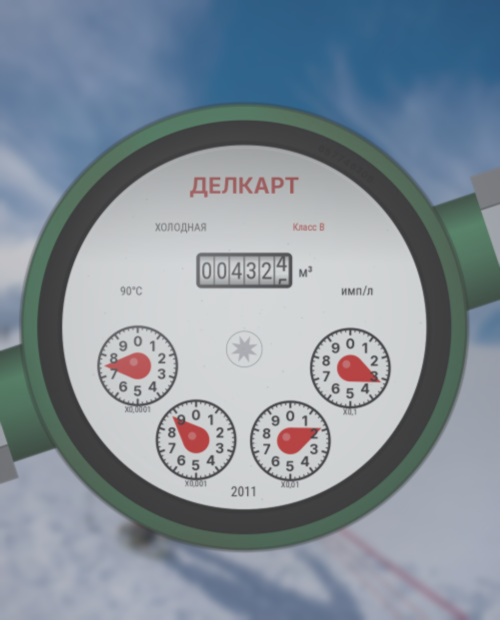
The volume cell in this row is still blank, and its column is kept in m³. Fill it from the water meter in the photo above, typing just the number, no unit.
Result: 4324.3187
